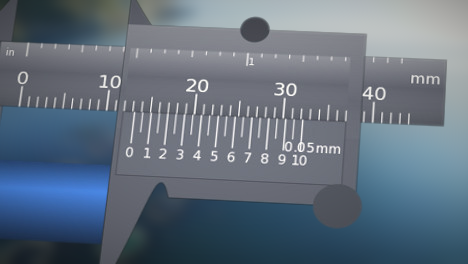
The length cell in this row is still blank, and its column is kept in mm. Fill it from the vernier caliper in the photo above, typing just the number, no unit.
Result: 13.2
